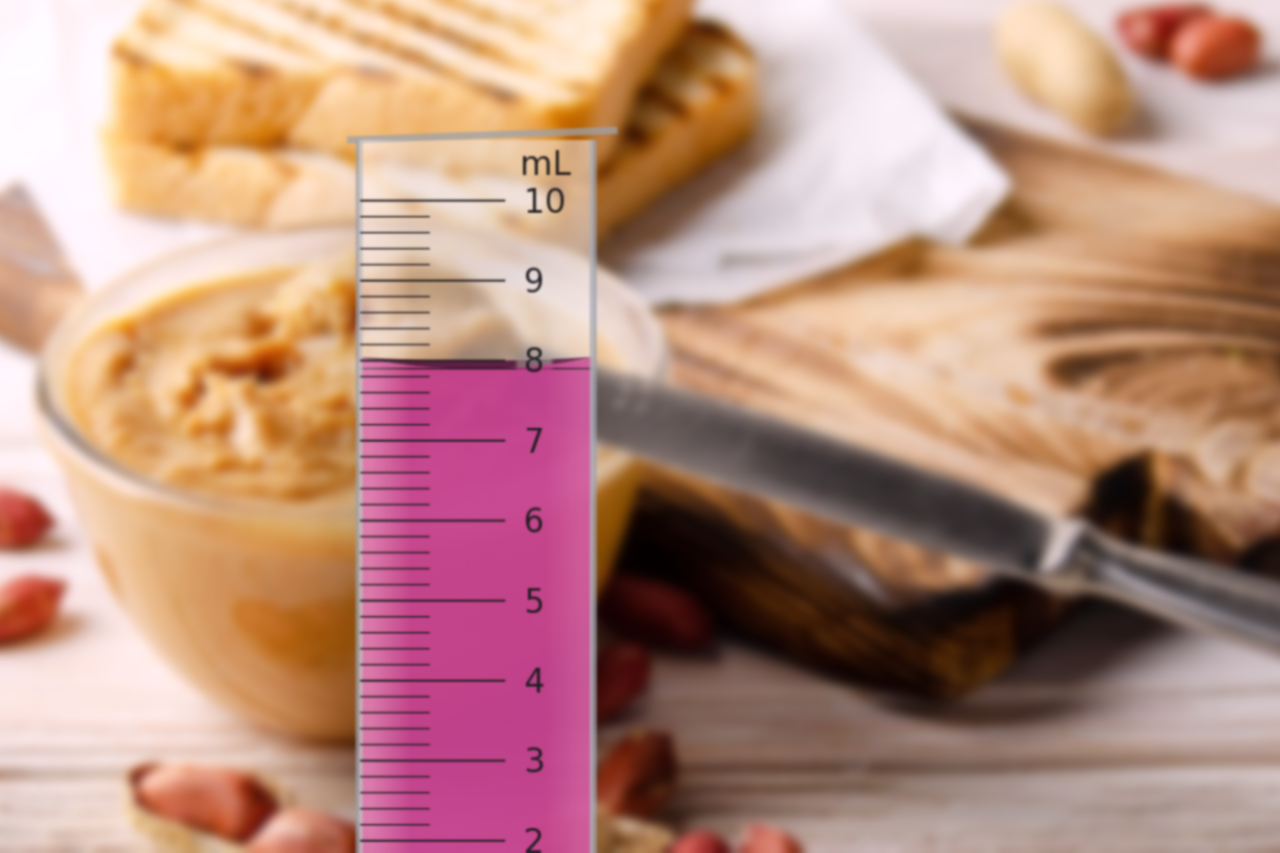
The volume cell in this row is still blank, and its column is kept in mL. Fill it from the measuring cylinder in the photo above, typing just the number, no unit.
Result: 7.9
